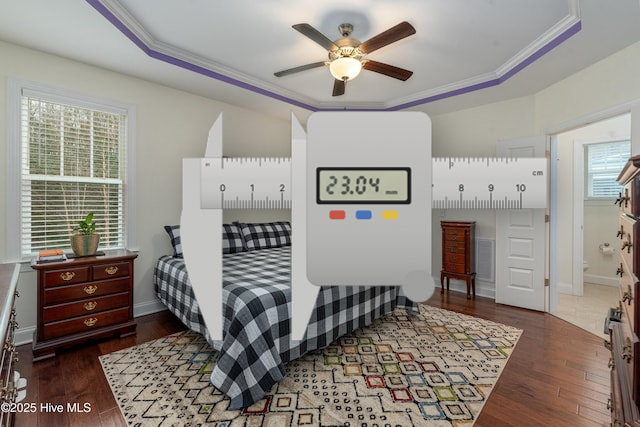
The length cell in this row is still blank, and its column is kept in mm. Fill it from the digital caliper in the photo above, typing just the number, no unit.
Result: 23.04
